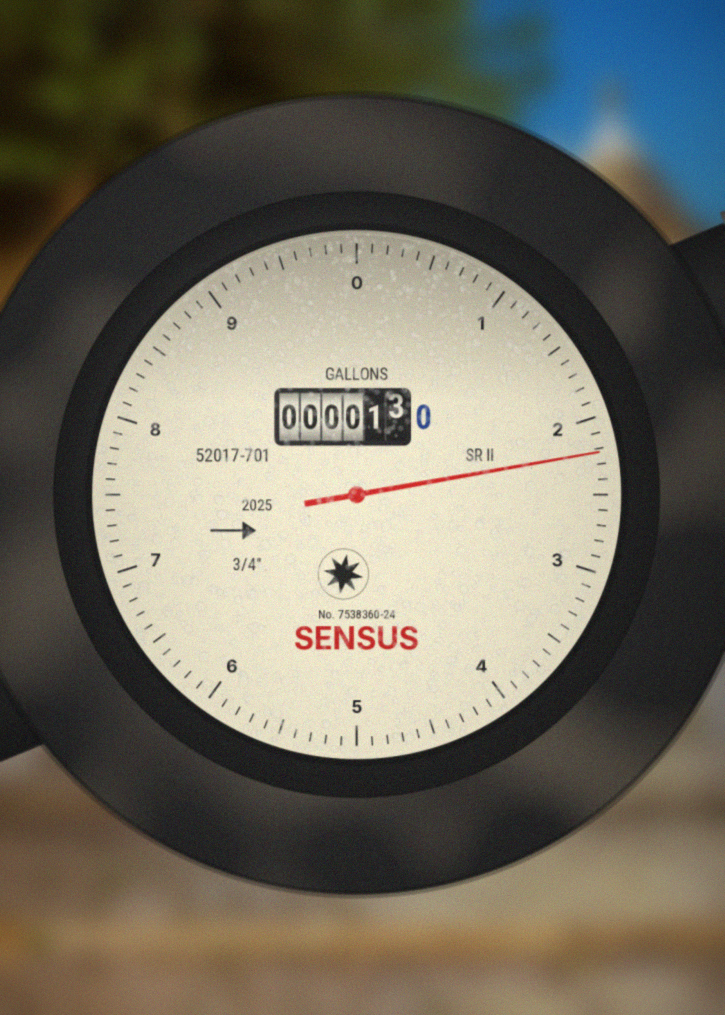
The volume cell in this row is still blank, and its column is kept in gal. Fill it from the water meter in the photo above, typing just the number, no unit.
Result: 132.2
